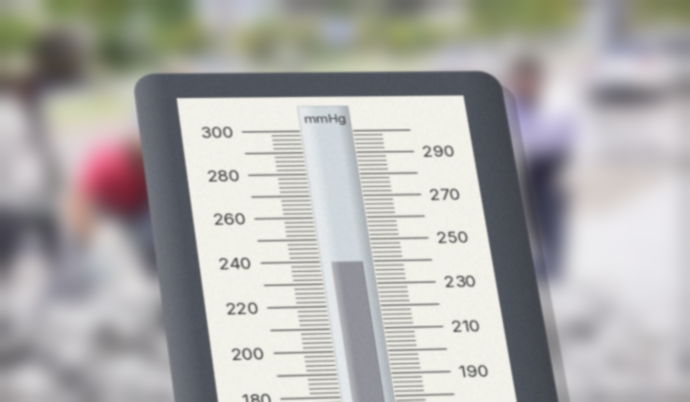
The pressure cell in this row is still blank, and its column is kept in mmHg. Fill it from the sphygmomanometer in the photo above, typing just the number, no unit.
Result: 240
